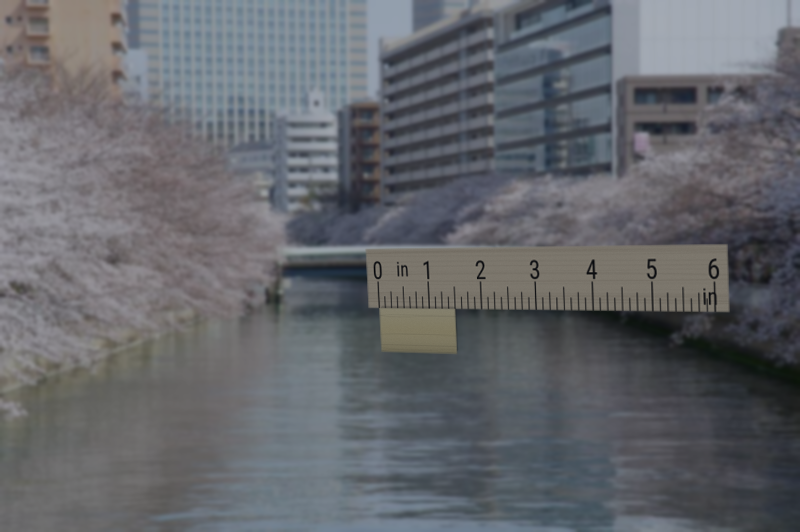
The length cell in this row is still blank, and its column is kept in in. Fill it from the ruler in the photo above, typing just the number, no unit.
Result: 1.5
